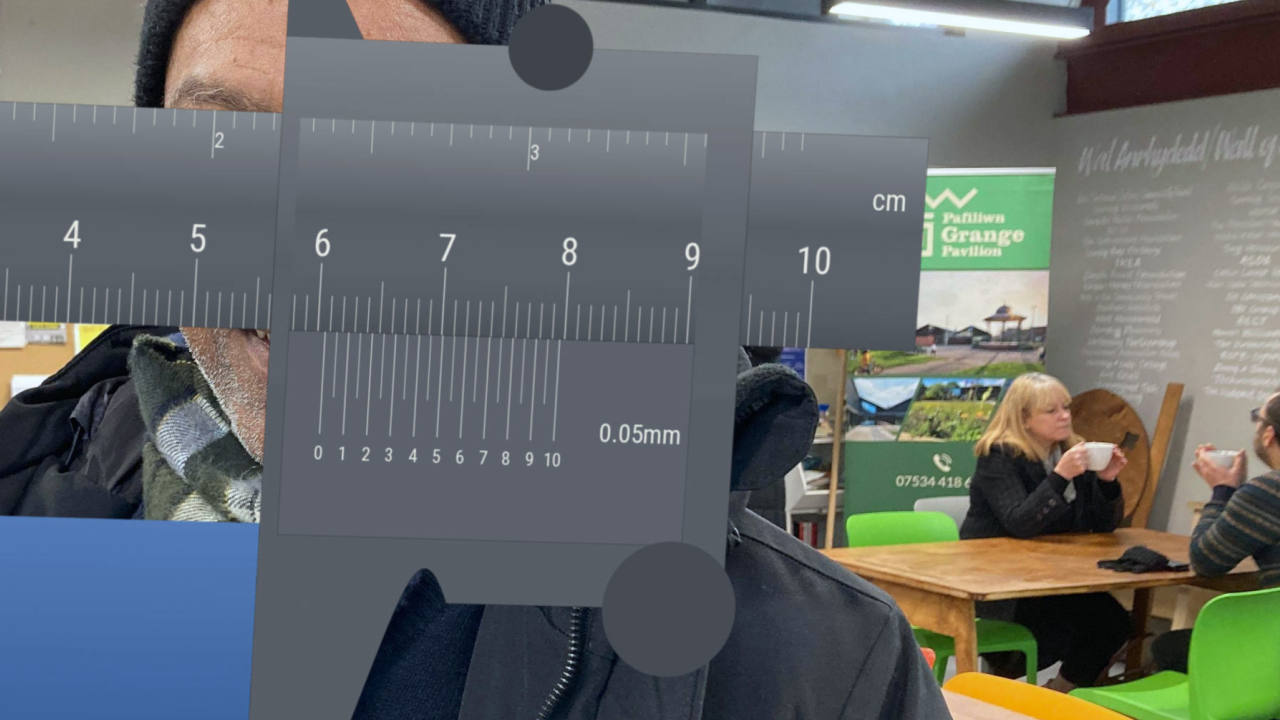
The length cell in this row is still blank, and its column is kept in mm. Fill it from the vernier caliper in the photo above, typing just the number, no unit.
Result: 60.6
